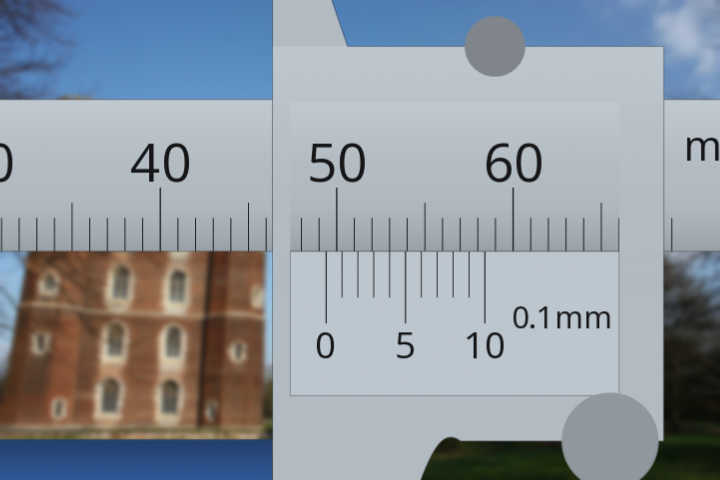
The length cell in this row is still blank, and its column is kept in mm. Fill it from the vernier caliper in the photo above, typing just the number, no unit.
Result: 49.4
